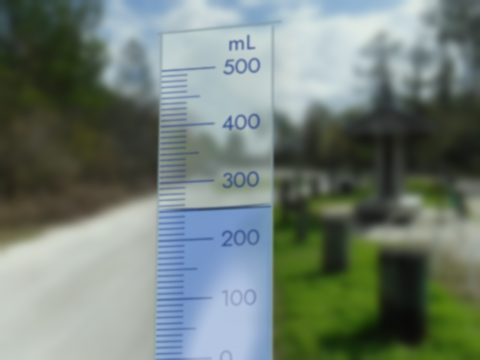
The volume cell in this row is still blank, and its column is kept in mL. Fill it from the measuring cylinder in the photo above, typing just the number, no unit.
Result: 250
